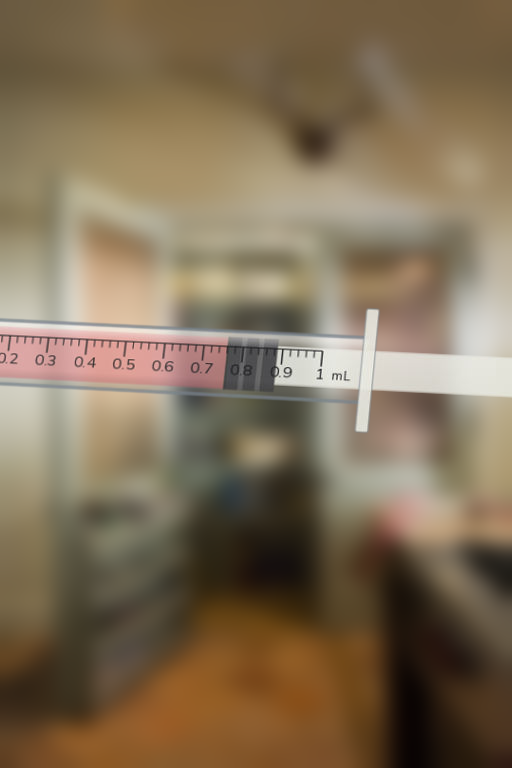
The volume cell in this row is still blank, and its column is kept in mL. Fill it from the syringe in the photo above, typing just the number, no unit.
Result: 0.76
